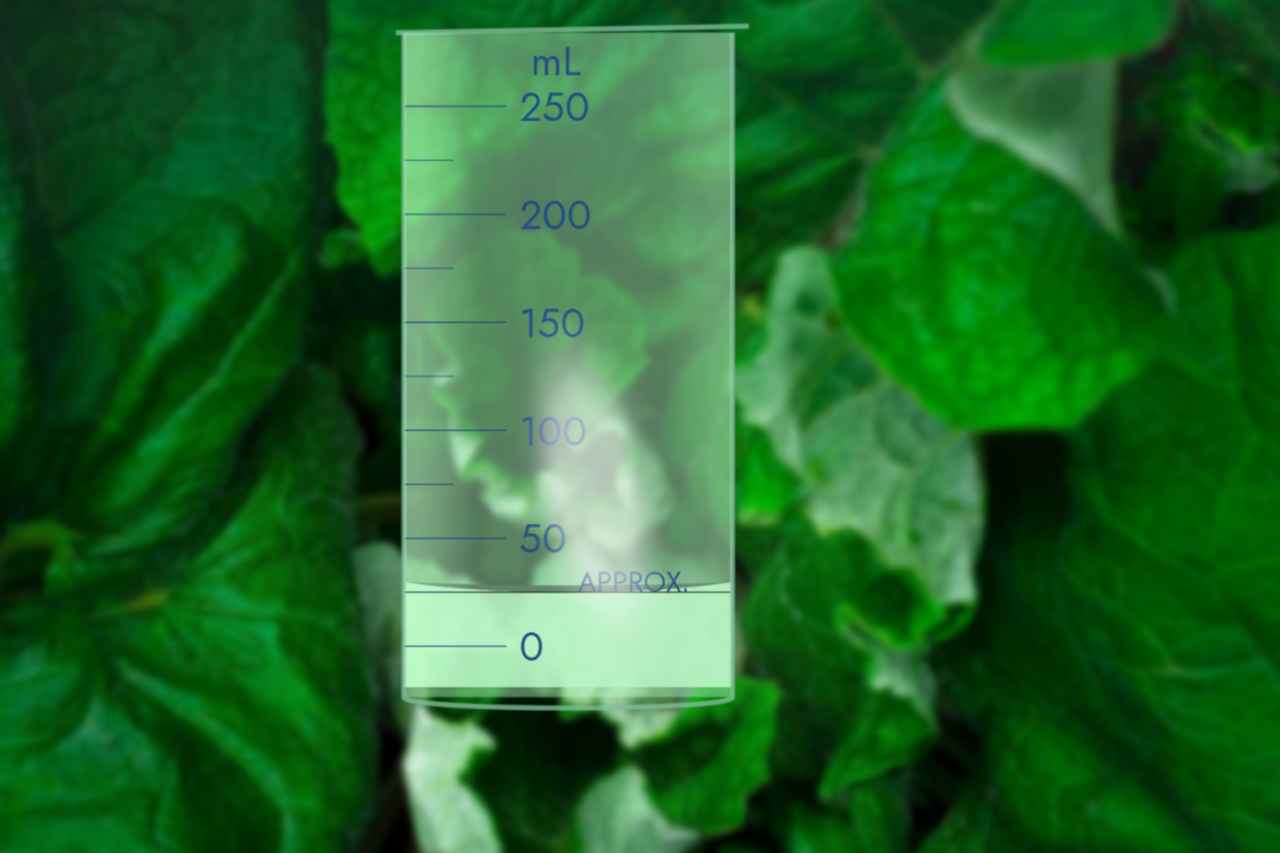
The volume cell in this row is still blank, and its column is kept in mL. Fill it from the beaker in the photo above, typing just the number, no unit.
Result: 25
